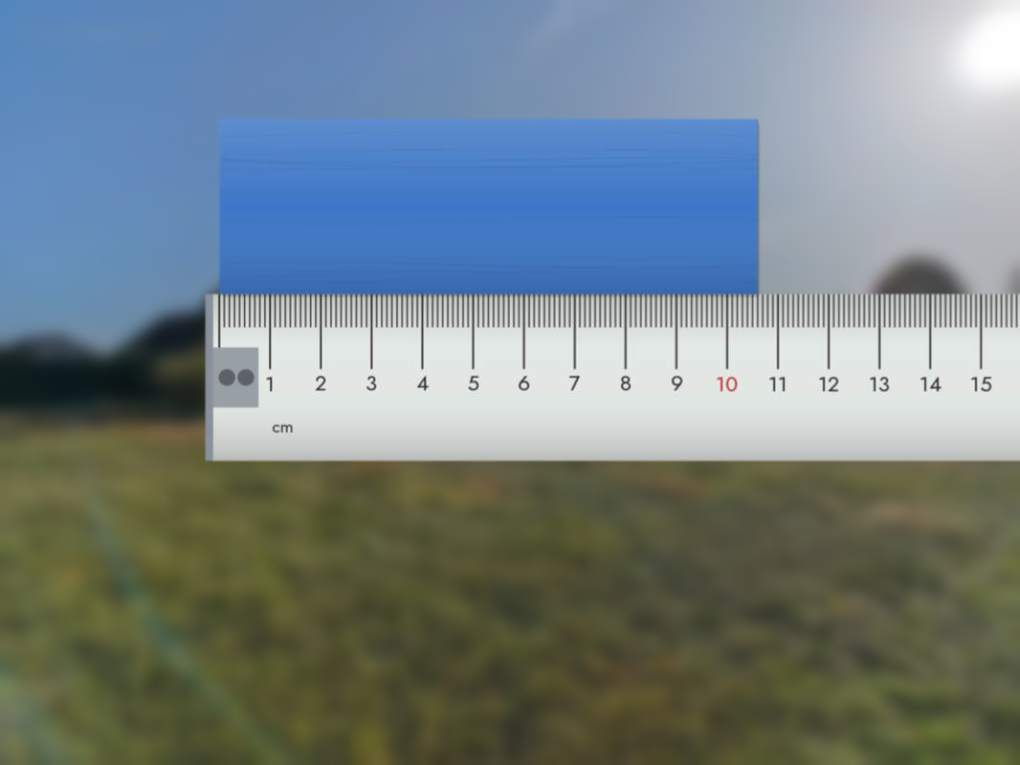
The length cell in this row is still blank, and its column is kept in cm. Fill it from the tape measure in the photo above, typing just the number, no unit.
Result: 10.6
